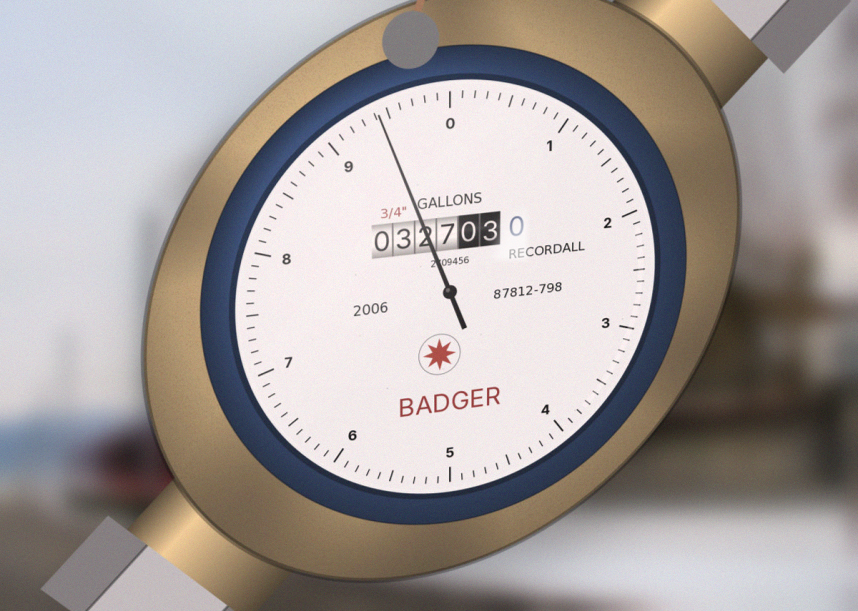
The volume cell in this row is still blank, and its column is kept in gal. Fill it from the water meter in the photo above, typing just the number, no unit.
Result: 327029.4
